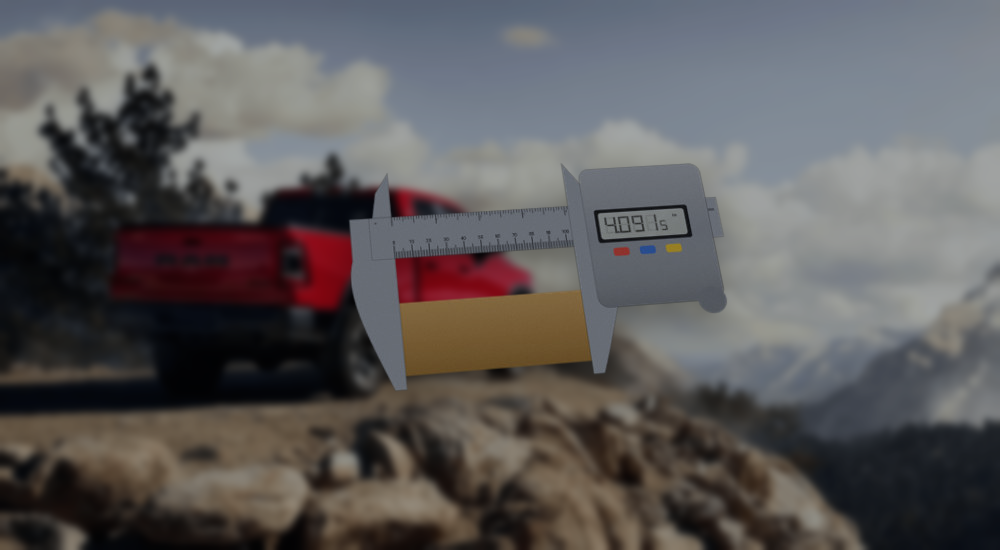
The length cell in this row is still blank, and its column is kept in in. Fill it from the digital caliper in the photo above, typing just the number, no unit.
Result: 4.0915
